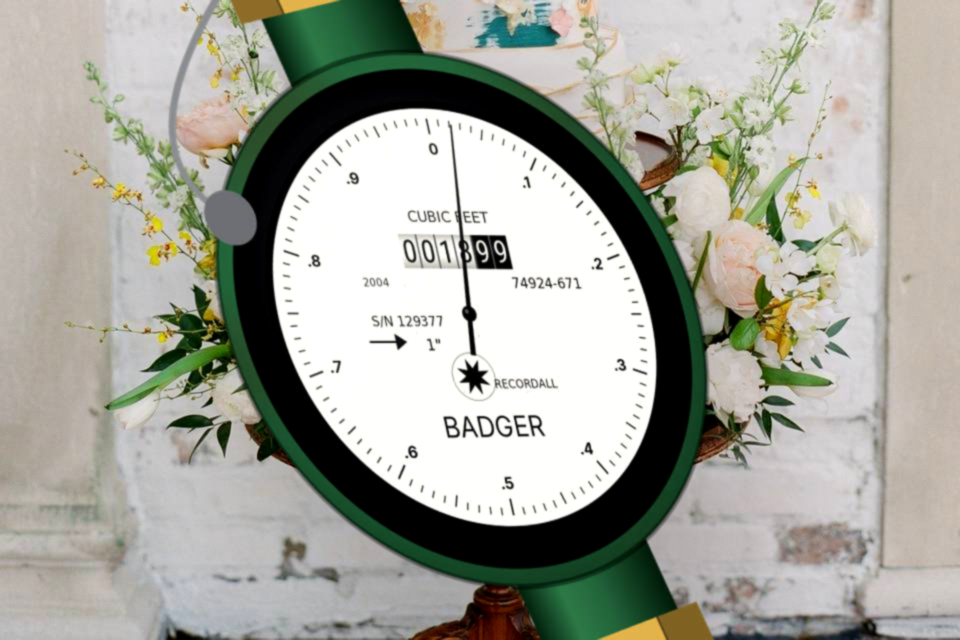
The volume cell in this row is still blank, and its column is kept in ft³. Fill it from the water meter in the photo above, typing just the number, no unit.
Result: 1899.02
